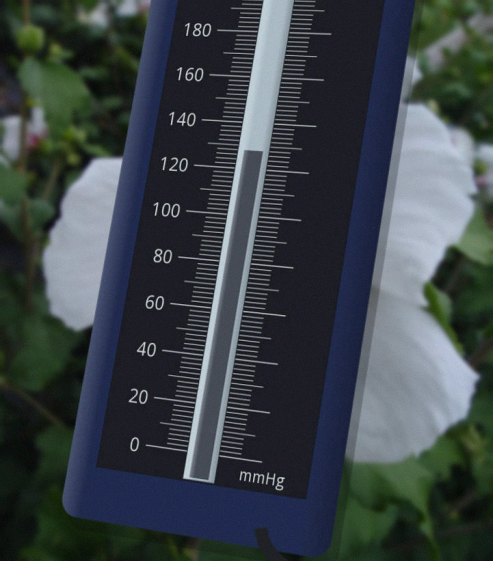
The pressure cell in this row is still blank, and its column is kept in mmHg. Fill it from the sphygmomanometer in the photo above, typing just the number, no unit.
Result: 128
